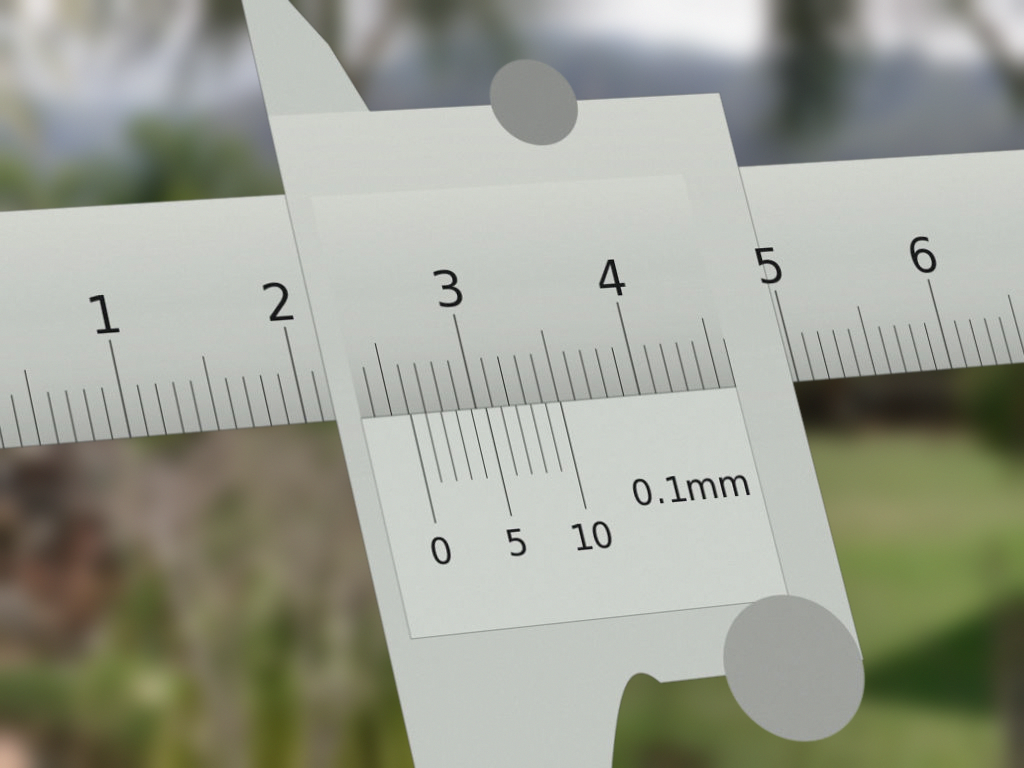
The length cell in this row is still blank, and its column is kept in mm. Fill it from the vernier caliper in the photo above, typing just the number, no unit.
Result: 26.1
